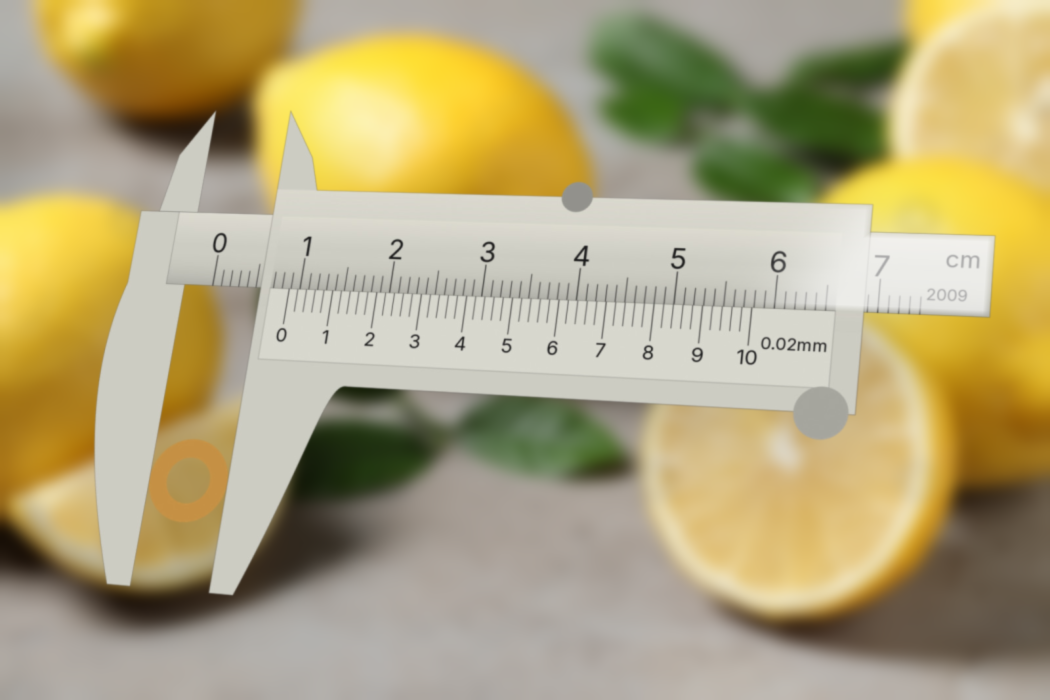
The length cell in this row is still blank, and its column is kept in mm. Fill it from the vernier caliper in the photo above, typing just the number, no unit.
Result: 8.8
